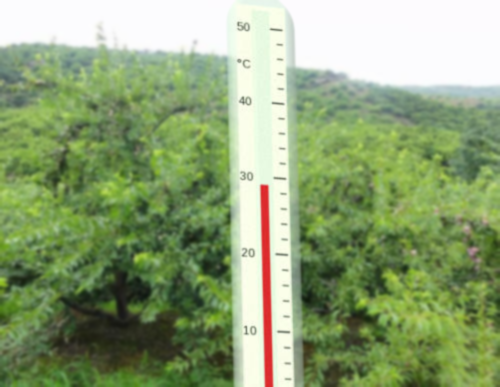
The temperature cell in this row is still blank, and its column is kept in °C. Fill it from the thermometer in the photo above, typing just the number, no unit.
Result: 29
